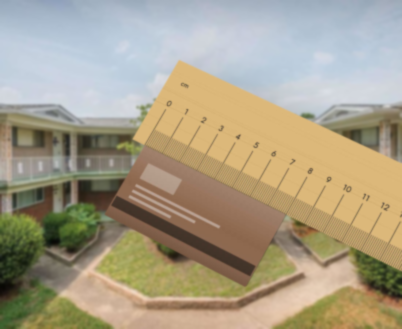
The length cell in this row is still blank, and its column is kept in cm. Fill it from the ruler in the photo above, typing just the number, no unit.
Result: 8
